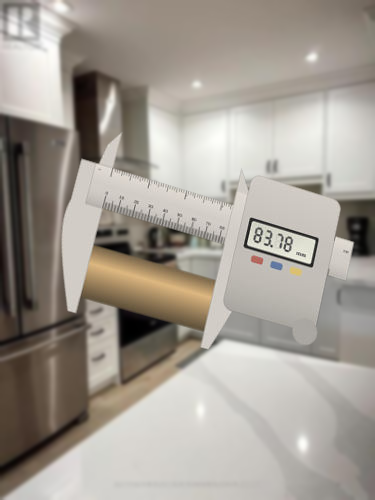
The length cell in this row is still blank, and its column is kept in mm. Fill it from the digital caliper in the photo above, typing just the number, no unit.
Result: 83.78
